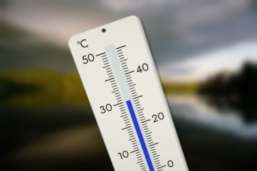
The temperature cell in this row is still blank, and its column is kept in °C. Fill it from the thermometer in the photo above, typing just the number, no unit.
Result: 30
